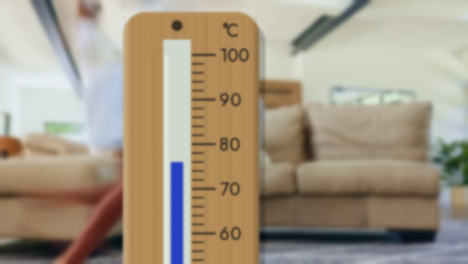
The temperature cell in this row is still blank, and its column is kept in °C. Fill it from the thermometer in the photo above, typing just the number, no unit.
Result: 76
